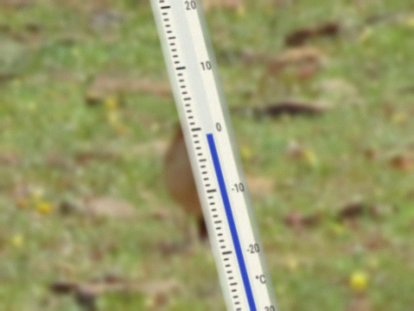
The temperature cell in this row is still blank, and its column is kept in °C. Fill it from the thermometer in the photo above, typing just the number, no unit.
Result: -1
